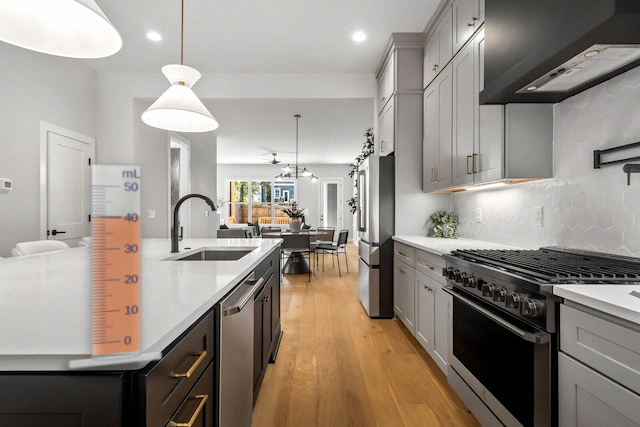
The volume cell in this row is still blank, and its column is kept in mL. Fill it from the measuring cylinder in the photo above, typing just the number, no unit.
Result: 40
